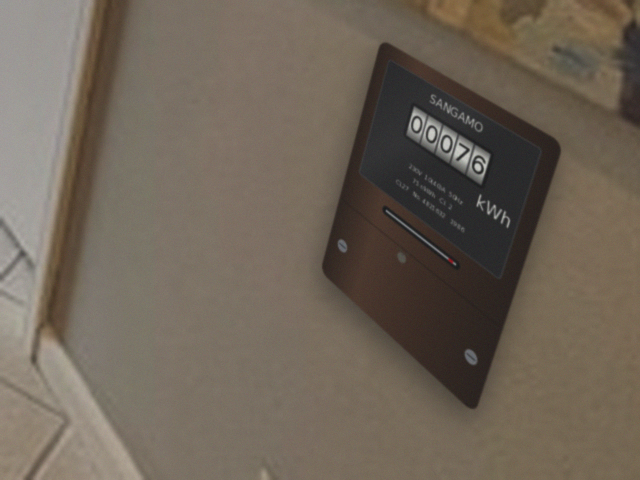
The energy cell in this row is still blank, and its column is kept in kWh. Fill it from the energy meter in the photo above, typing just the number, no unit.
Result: 76
